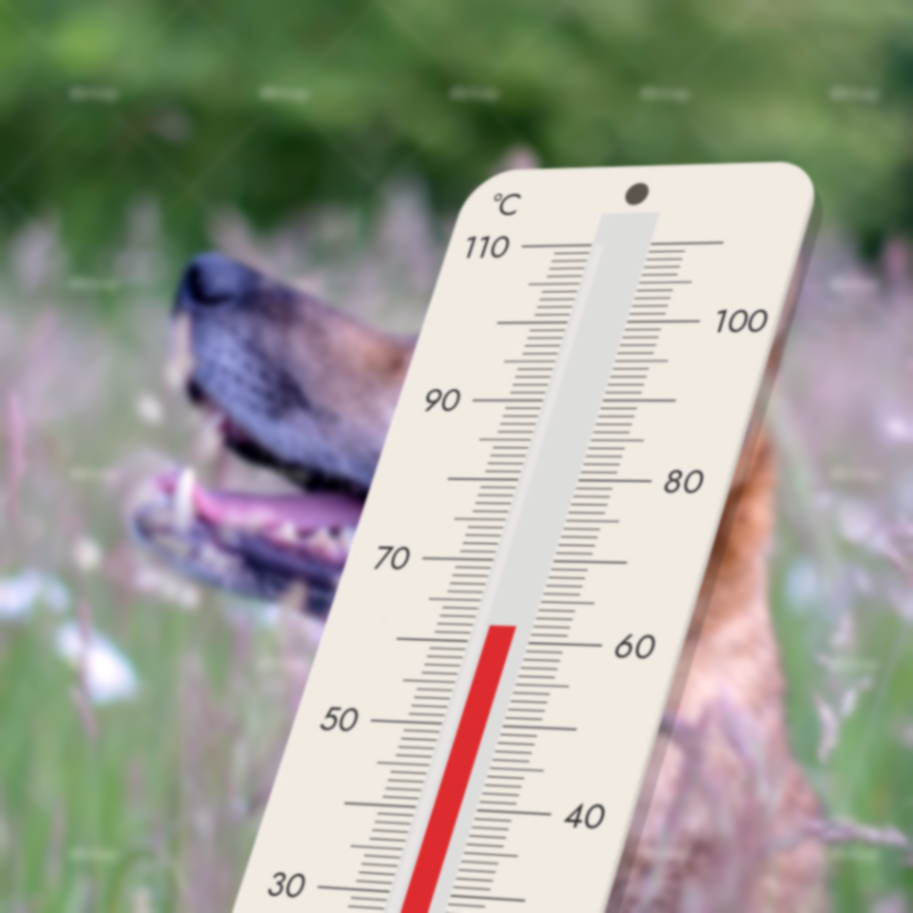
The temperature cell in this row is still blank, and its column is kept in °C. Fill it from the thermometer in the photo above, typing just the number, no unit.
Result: 62
